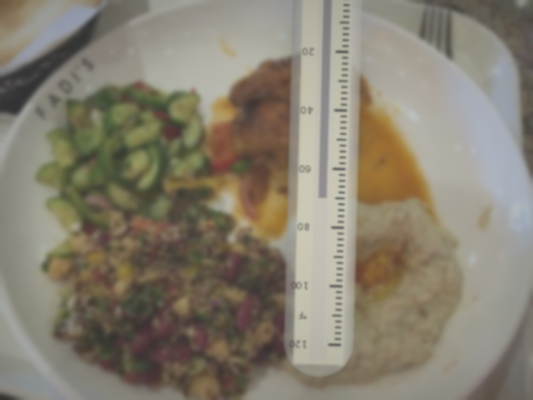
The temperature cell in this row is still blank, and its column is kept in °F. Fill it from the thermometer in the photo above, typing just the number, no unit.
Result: 70
